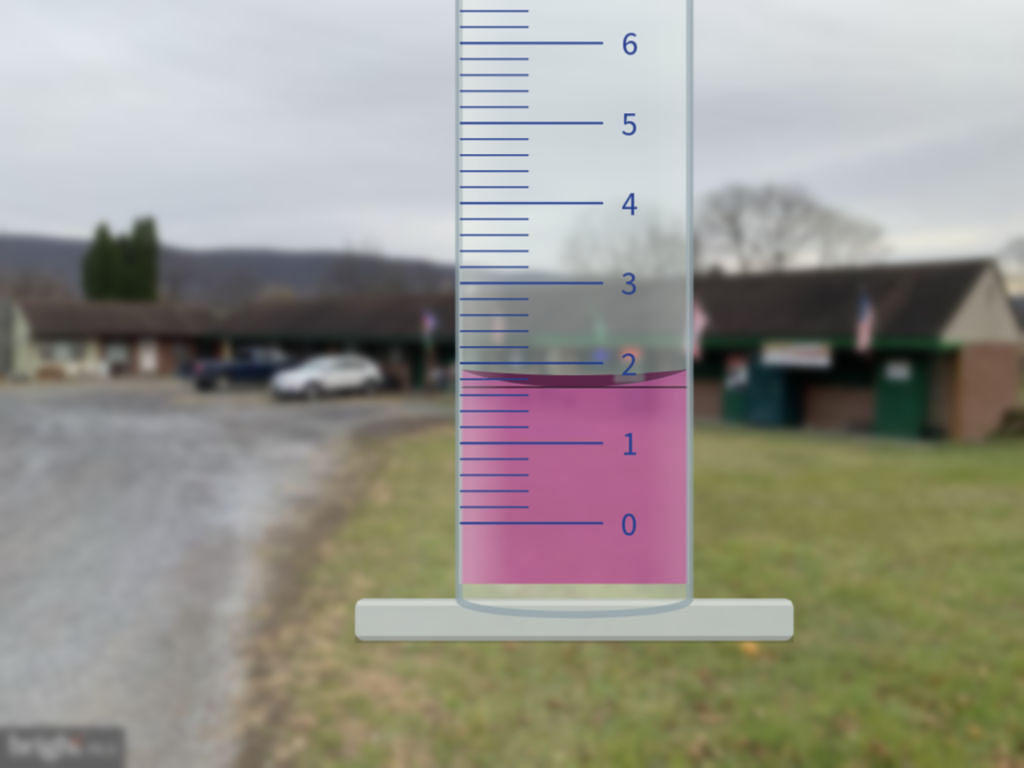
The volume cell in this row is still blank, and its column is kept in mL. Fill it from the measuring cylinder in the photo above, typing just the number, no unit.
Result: 1.7
